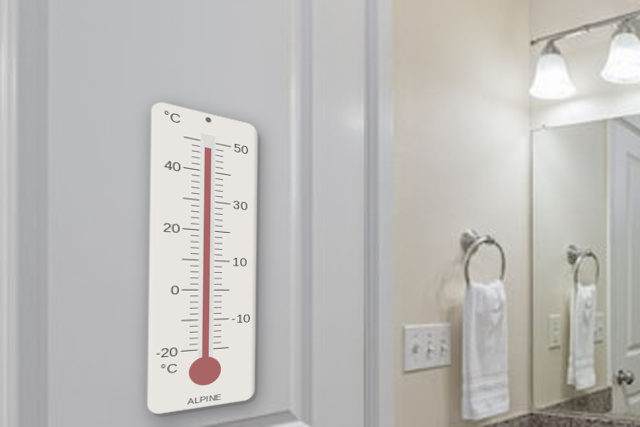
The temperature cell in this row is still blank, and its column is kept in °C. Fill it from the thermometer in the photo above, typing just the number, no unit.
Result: 48
